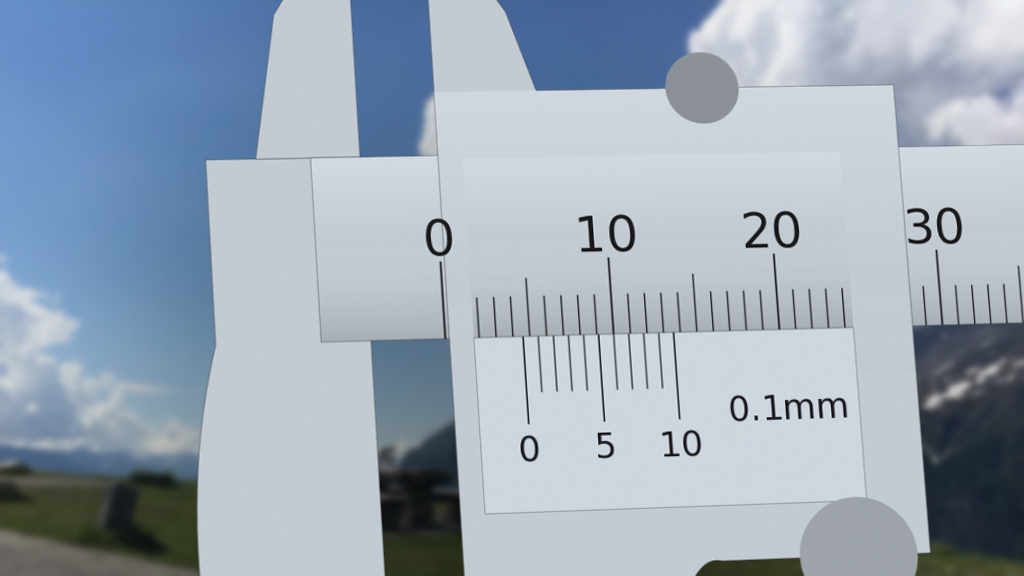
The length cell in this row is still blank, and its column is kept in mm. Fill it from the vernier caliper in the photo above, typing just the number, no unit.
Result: 4.6
